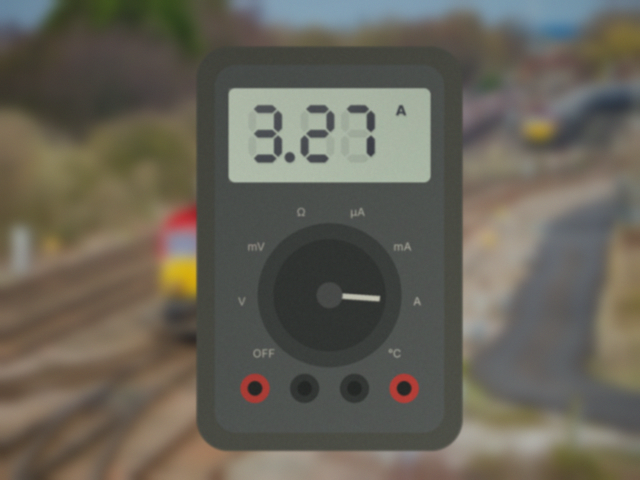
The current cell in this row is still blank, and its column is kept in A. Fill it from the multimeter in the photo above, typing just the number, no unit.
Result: 3.27
